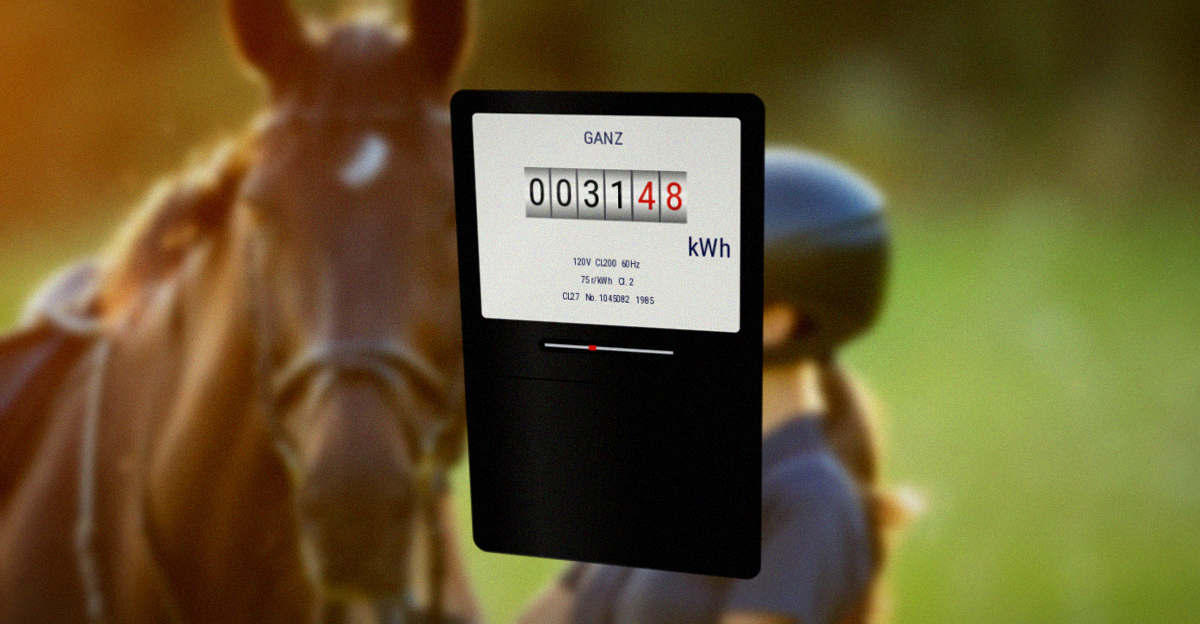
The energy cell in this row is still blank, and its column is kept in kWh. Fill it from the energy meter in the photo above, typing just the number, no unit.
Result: 31.48
